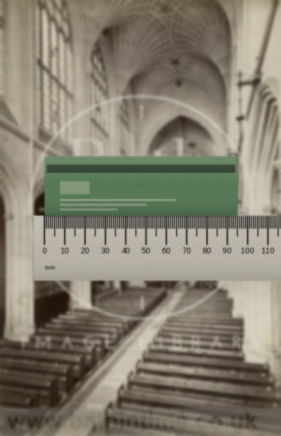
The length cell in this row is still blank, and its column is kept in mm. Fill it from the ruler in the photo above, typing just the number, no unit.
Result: 95
